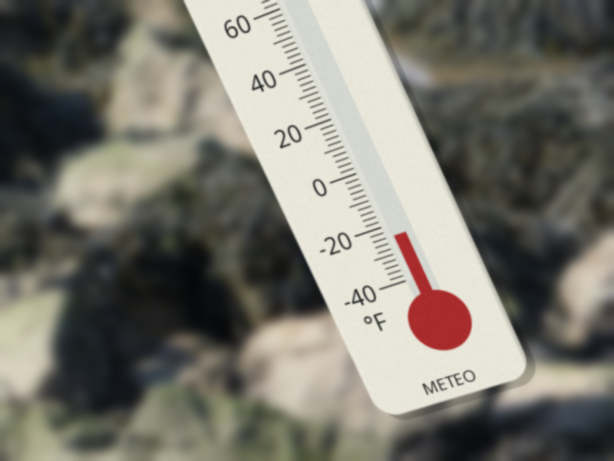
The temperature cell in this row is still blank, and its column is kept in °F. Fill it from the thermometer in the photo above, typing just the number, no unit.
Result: -24
